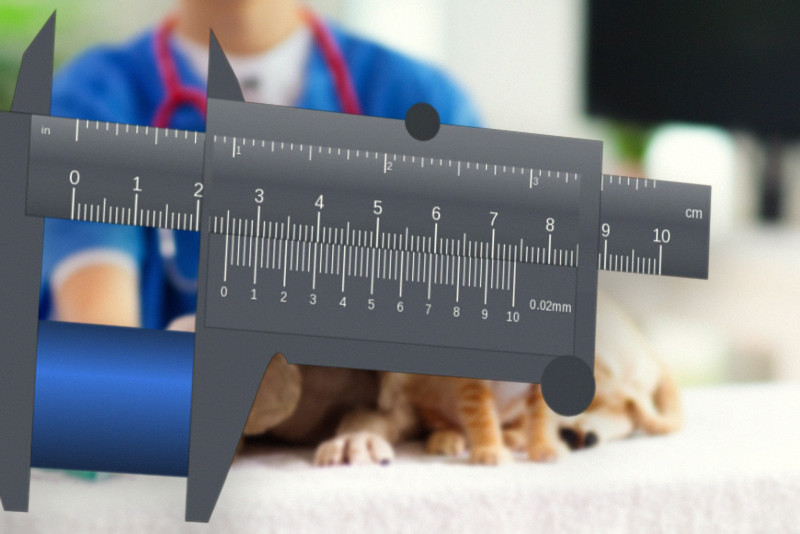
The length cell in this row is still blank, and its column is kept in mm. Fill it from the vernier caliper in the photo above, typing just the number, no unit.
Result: 25.0
